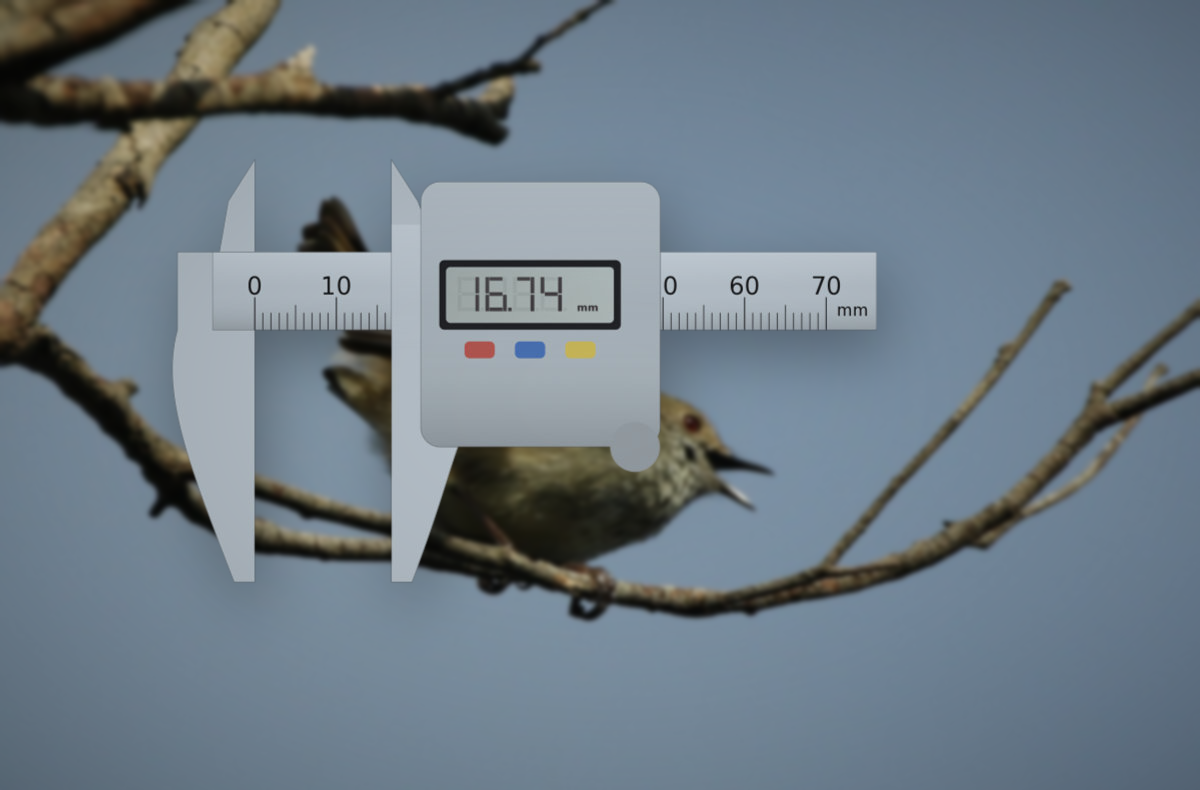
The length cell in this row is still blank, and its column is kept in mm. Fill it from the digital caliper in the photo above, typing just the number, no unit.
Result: 16.74
